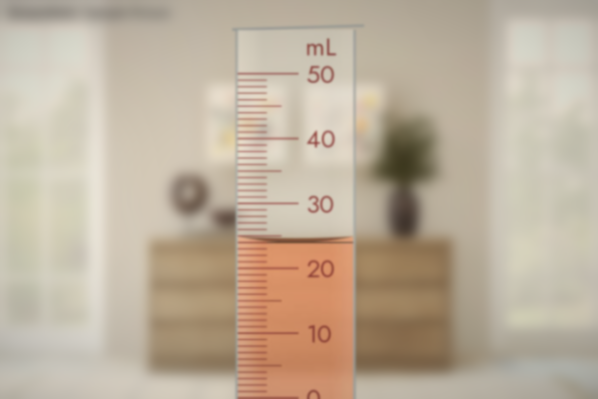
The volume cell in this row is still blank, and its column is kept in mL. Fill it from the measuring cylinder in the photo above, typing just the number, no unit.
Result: 24
